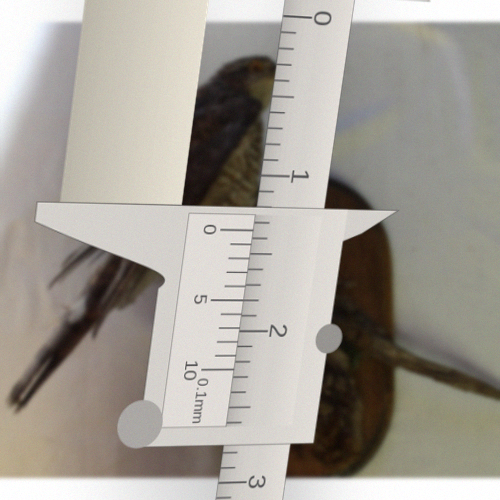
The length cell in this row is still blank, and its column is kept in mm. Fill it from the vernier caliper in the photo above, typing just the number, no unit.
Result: 13.5
